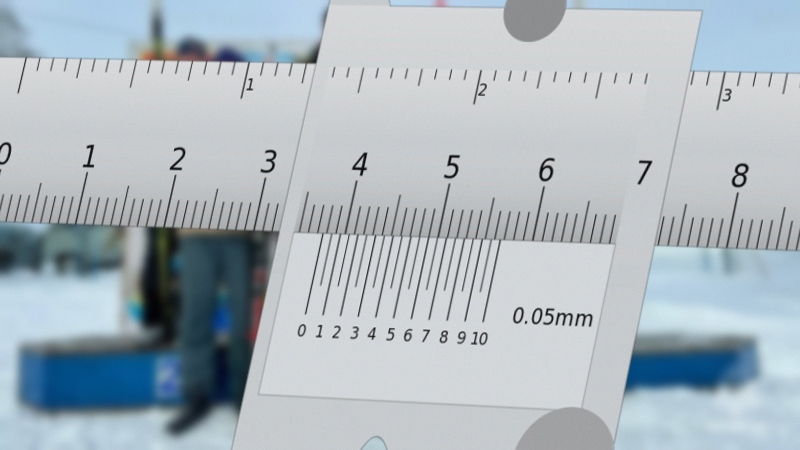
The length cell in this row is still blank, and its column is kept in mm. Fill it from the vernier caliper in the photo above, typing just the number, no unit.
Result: 37.6
